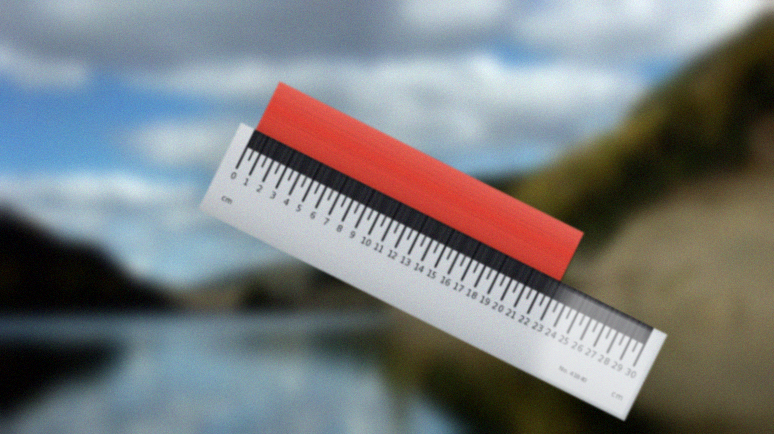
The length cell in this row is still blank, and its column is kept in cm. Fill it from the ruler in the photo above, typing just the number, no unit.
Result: 23
